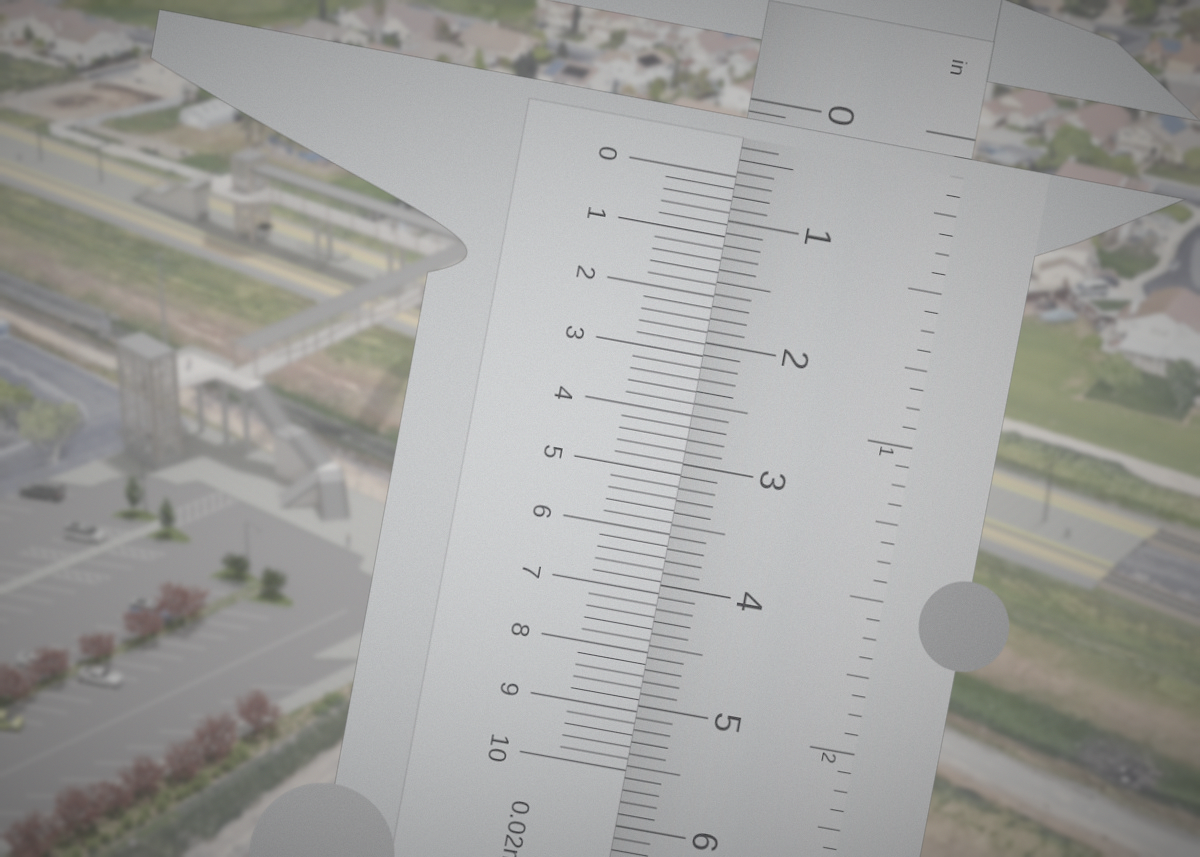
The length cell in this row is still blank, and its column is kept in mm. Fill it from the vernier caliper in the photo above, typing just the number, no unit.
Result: 6.4
